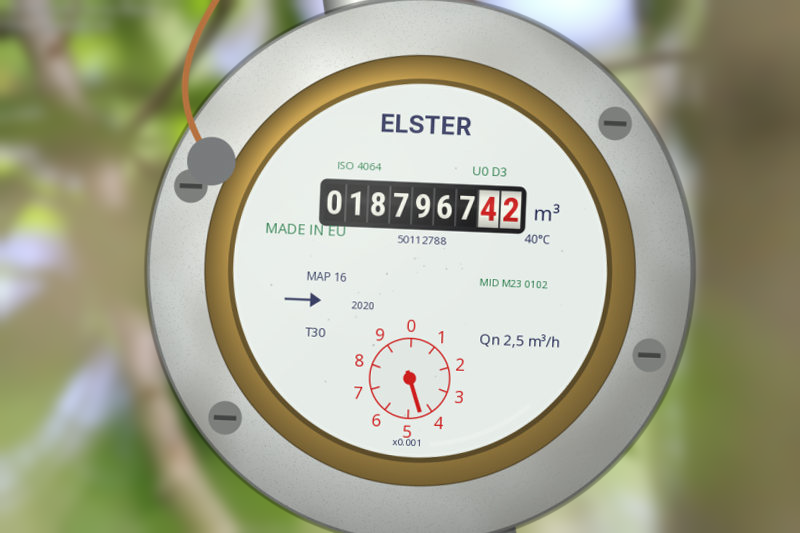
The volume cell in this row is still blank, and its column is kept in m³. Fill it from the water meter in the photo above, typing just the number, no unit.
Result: 187967.424
